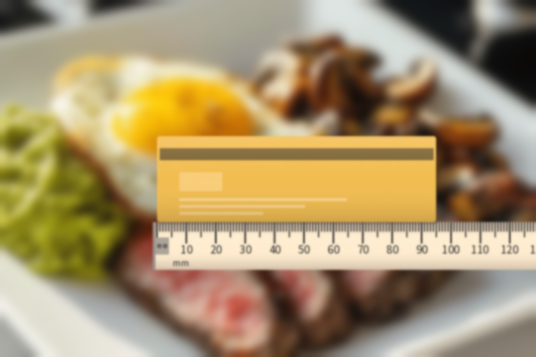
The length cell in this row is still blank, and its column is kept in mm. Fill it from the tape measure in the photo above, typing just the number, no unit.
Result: 95
